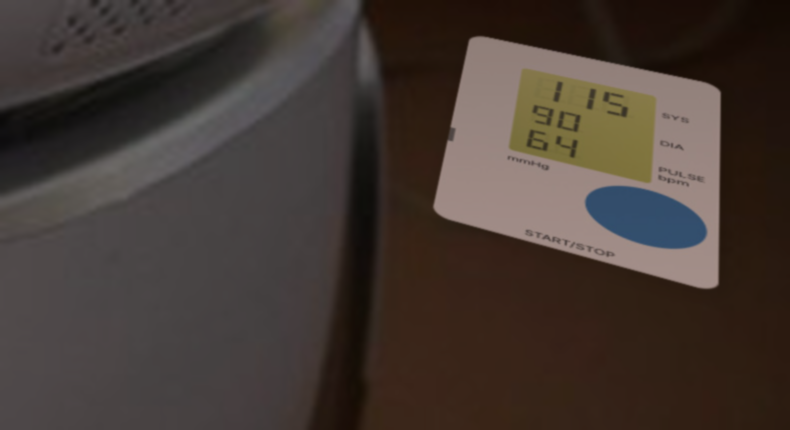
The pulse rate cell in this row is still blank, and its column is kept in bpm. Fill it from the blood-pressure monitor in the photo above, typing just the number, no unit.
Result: 64
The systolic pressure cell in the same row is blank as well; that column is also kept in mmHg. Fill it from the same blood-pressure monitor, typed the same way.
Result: 115
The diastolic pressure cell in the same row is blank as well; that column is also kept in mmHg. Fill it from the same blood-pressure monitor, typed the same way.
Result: 90
